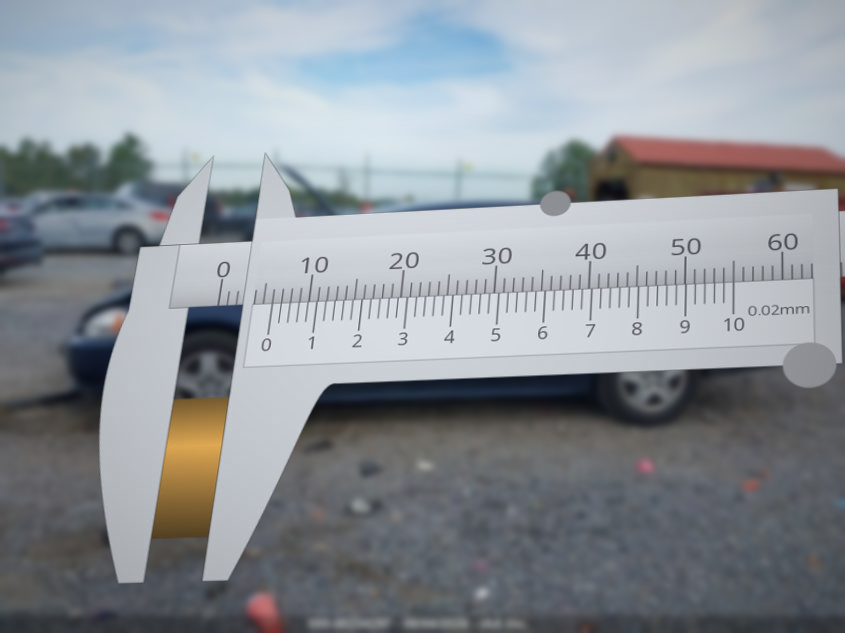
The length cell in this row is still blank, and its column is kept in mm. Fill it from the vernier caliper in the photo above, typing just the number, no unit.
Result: 6.0
